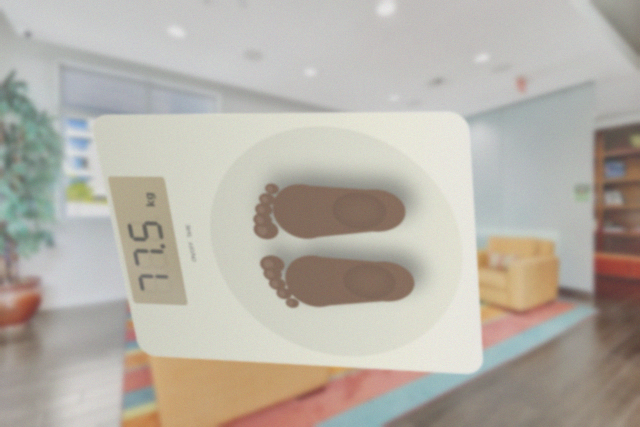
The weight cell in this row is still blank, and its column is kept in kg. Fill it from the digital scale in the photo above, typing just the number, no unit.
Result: 77.5
